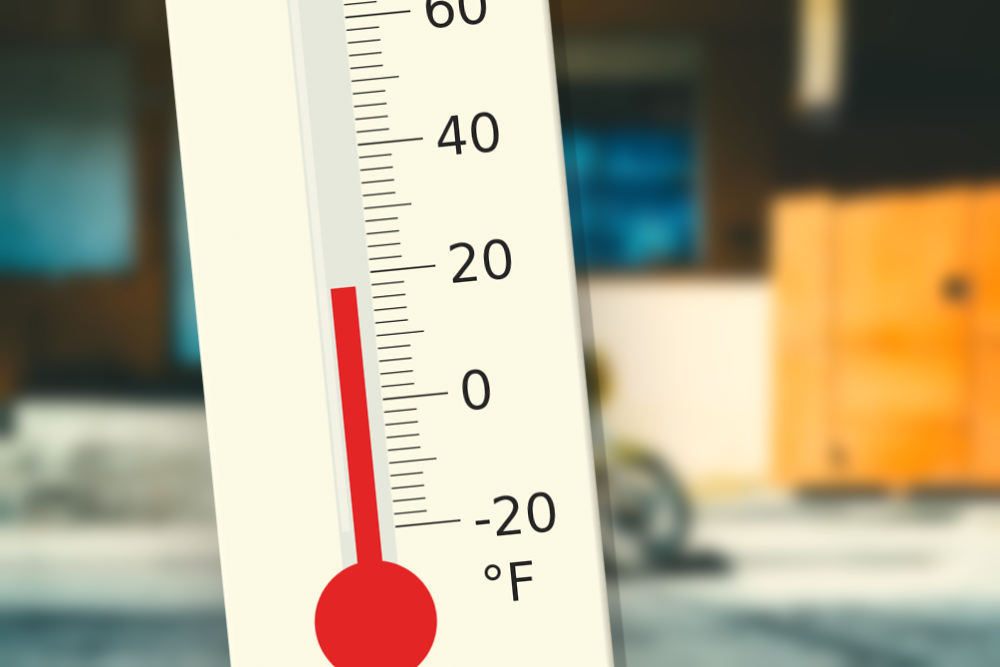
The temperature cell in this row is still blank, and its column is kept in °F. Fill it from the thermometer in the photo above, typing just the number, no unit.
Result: 18
